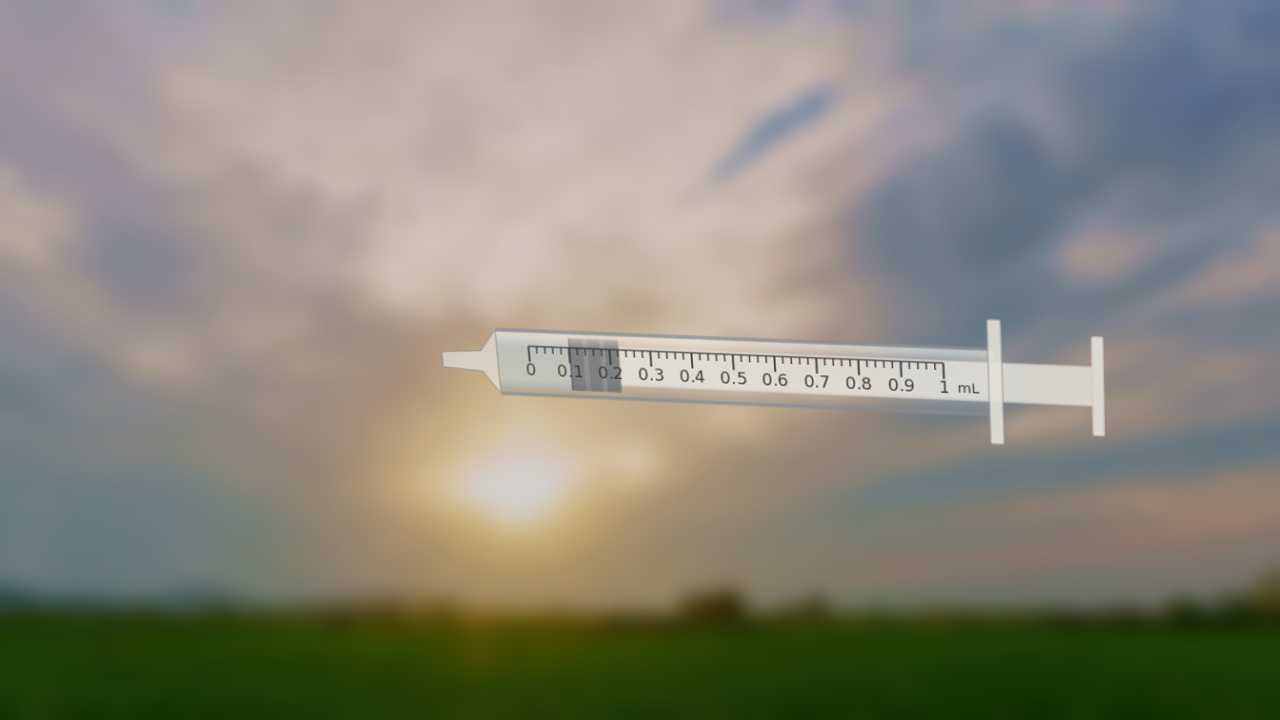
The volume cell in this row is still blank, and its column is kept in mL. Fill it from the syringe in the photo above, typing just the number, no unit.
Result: 0.1
